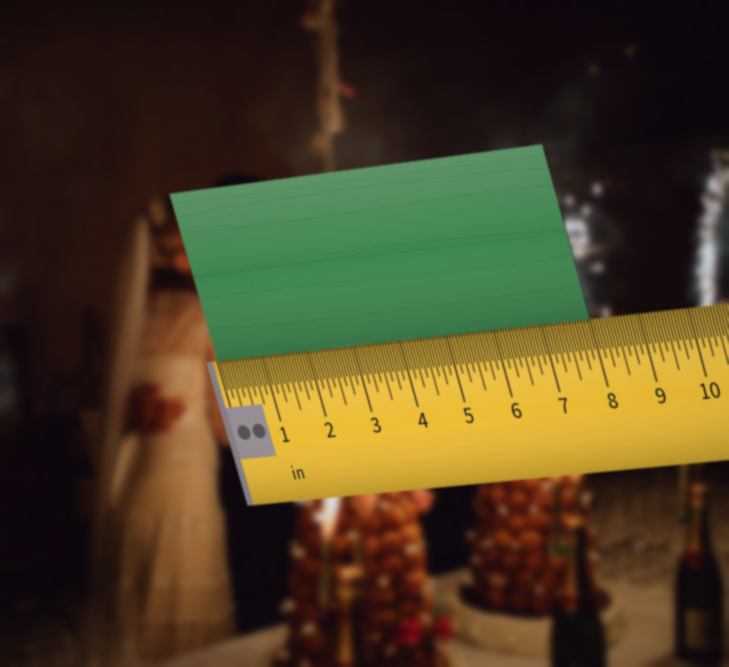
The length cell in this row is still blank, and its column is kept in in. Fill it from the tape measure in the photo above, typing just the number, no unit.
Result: 8
